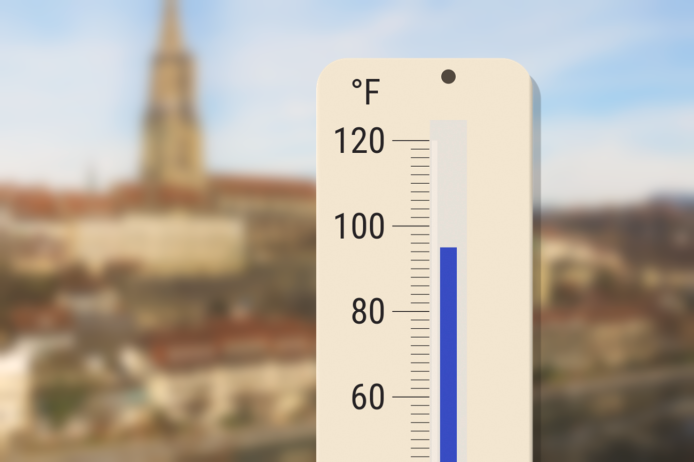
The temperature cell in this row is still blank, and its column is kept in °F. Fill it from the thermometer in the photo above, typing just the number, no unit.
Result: 95
